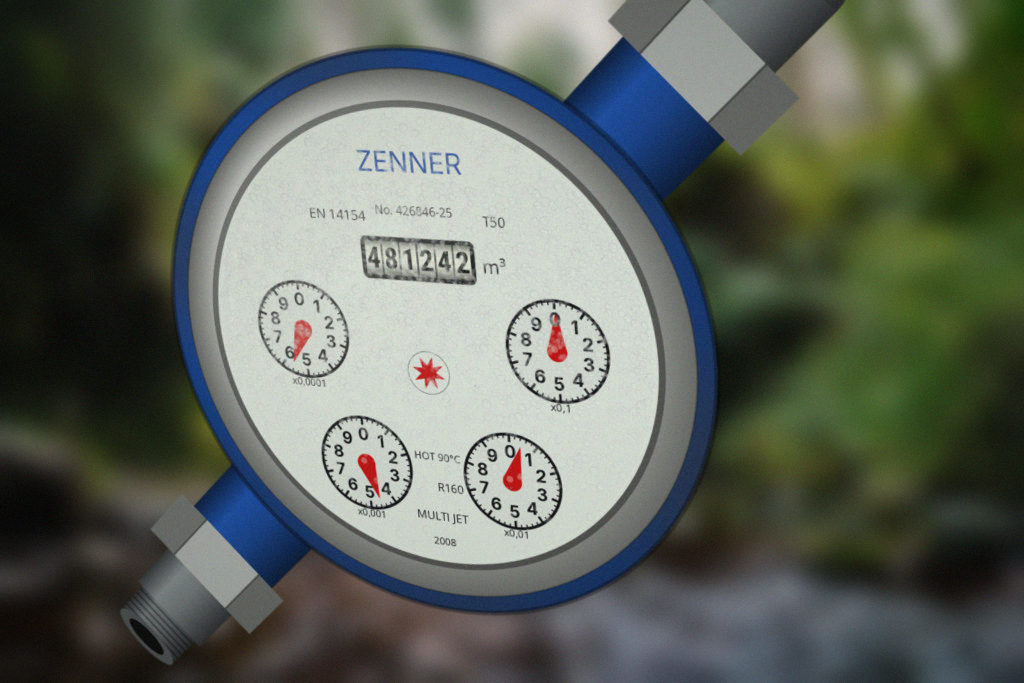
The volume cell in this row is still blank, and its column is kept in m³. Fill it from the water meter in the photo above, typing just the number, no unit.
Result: 481242.0045
